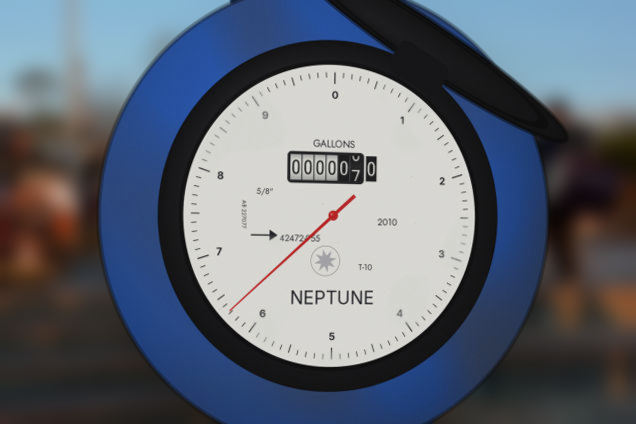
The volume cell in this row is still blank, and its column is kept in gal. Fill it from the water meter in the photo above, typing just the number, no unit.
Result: 66.3
